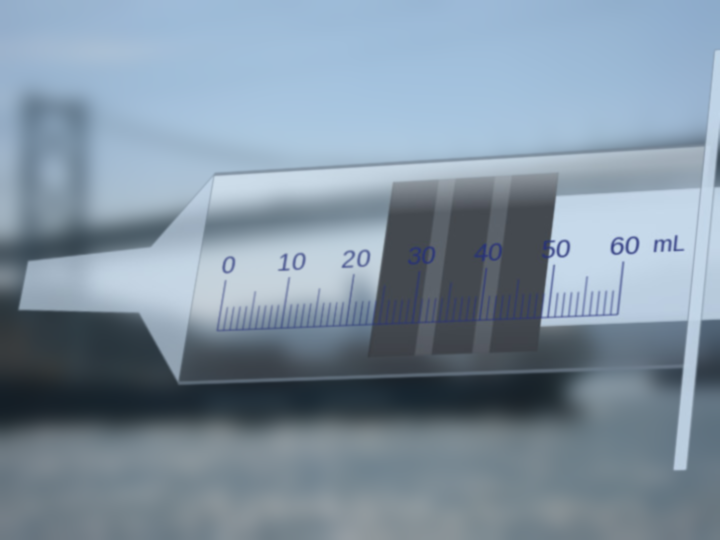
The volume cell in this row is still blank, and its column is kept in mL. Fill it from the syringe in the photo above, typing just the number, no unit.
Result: 24
